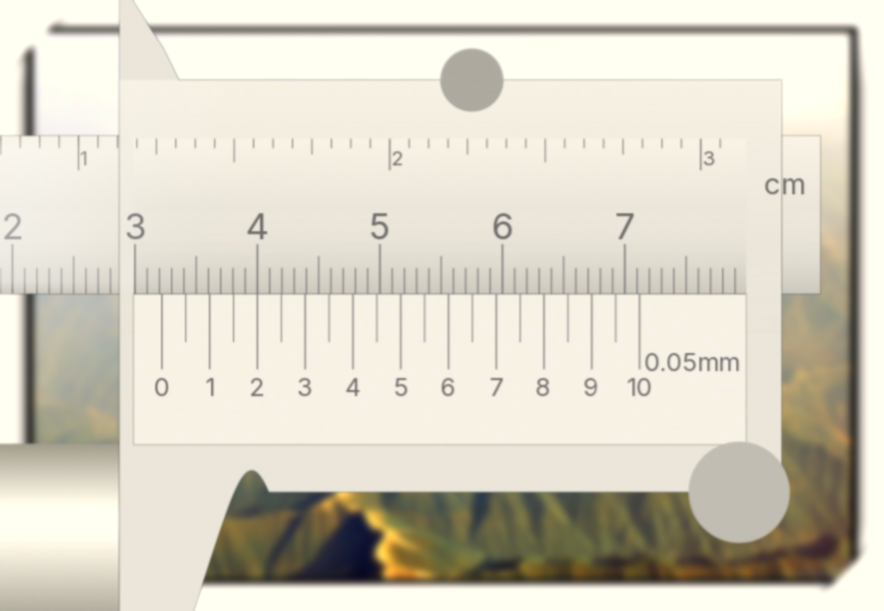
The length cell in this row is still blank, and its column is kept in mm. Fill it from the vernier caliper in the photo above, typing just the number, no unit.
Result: 32.2
